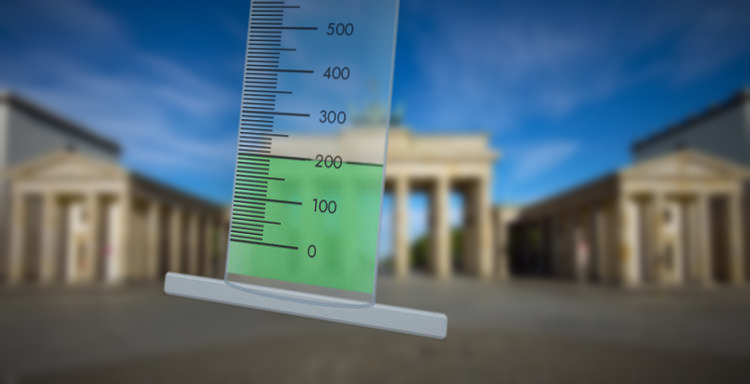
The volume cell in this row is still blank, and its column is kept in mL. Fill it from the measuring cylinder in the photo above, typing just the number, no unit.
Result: 200
